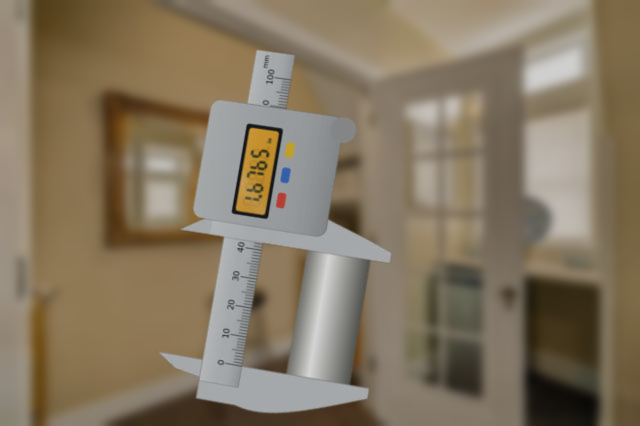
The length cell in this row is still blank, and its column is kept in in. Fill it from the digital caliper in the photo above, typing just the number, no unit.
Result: 1.6765
